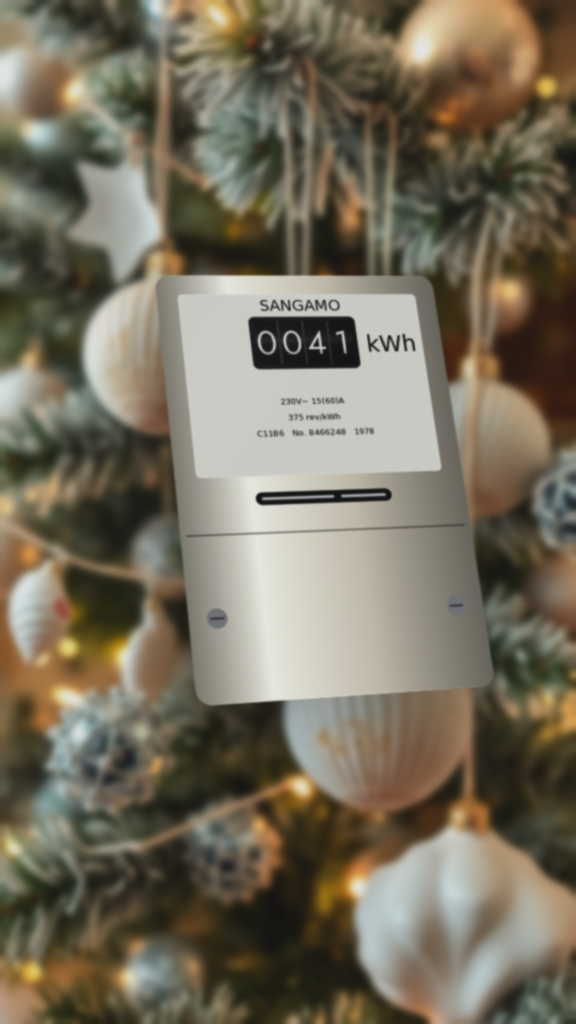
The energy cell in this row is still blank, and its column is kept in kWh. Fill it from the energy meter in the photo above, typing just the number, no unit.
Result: 41
